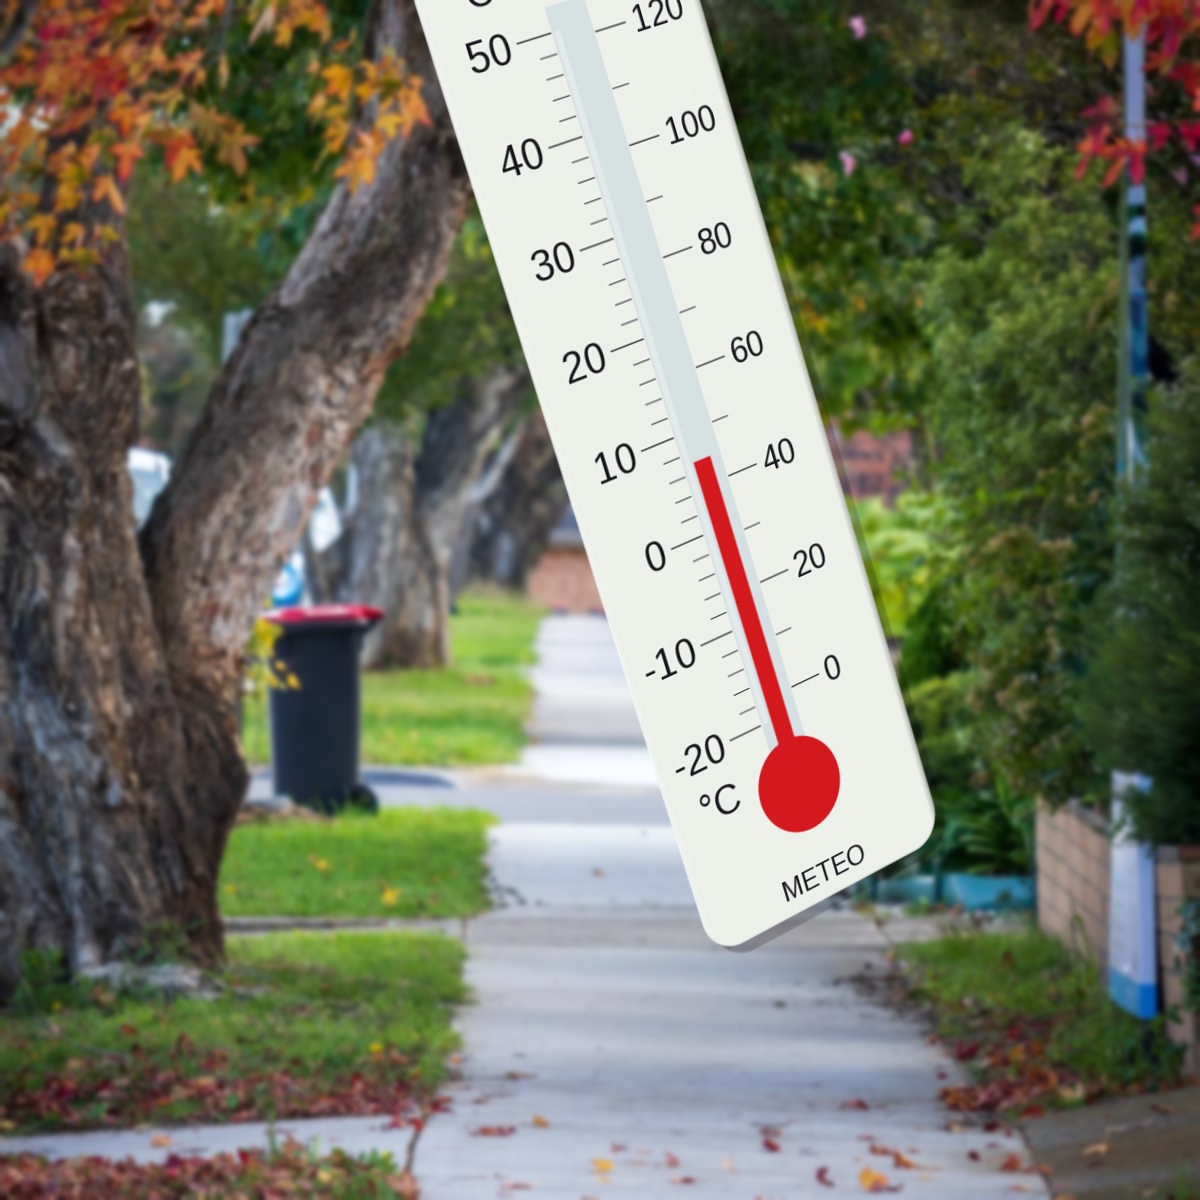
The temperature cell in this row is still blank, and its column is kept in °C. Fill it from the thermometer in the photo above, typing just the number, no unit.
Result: 7
